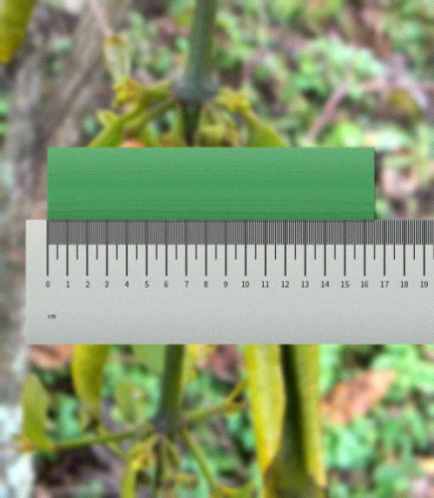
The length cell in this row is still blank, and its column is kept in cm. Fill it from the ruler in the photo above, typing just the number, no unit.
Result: 16.5
